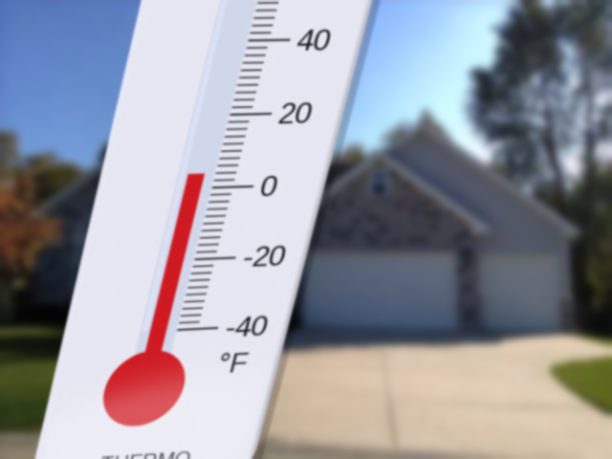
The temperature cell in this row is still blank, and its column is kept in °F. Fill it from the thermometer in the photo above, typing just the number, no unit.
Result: 4
